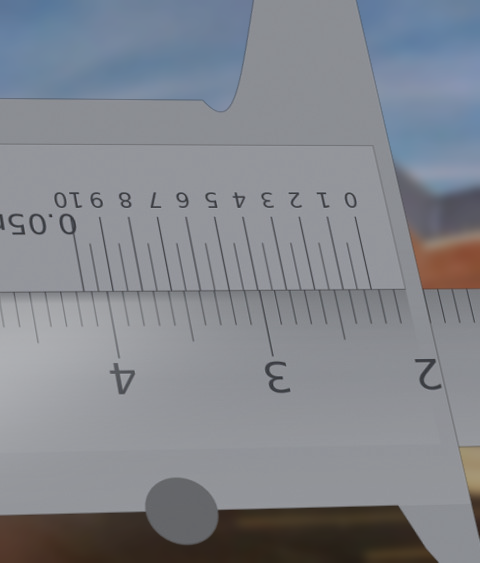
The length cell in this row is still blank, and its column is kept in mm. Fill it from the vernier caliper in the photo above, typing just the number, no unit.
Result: 22.5
